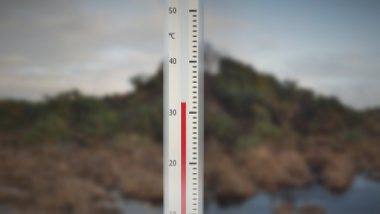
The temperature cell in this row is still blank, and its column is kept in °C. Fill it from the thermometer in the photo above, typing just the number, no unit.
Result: 32
